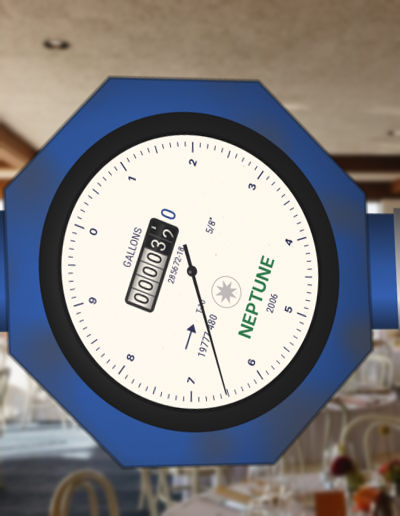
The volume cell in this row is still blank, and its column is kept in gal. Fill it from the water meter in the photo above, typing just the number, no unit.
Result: 316.5
